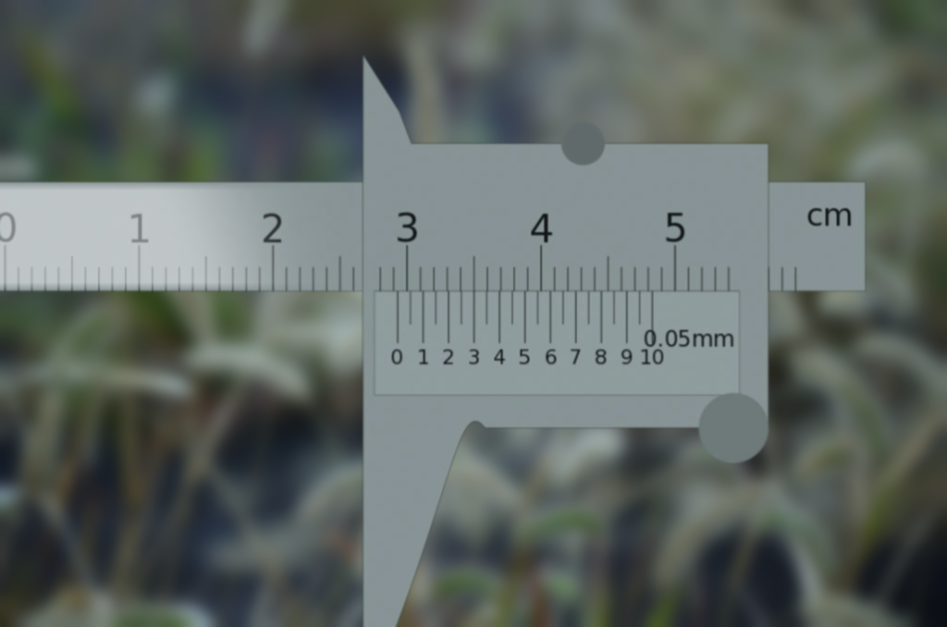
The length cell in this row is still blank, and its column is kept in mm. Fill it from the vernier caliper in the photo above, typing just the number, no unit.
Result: 29.3
